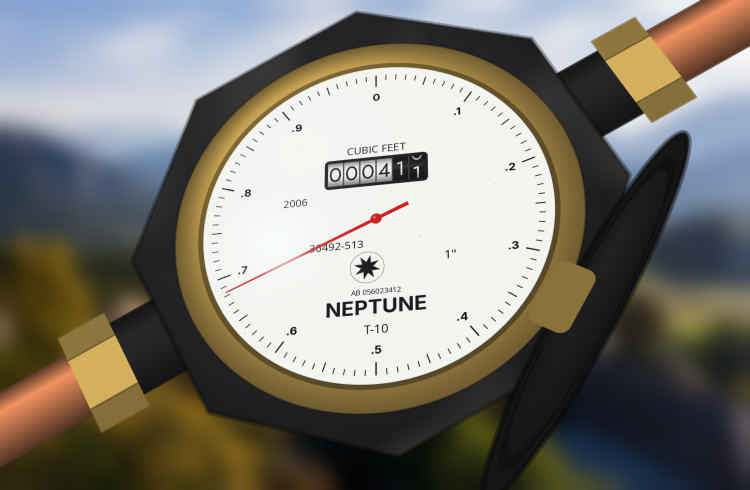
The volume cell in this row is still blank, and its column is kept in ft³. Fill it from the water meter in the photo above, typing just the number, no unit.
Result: 410.68
